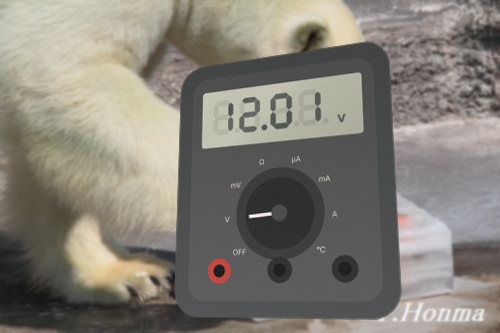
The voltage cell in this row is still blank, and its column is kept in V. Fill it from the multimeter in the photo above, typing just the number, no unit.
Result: 12.01
